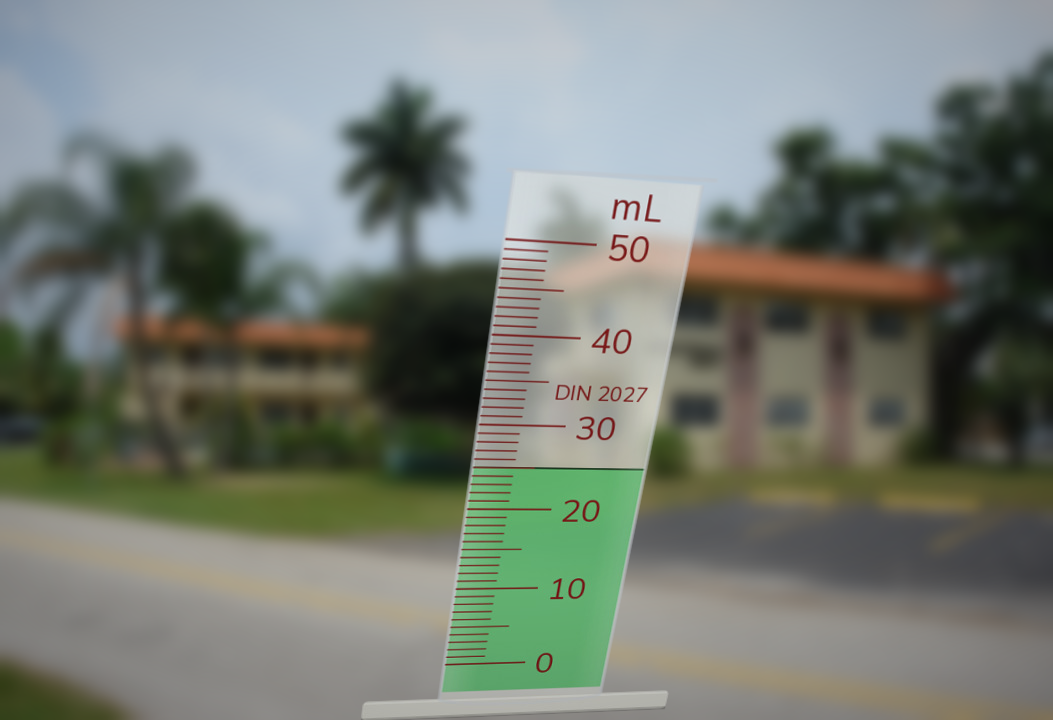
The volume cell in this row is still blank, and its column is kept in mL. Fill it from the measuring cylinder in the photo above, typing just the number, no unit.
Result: 25
